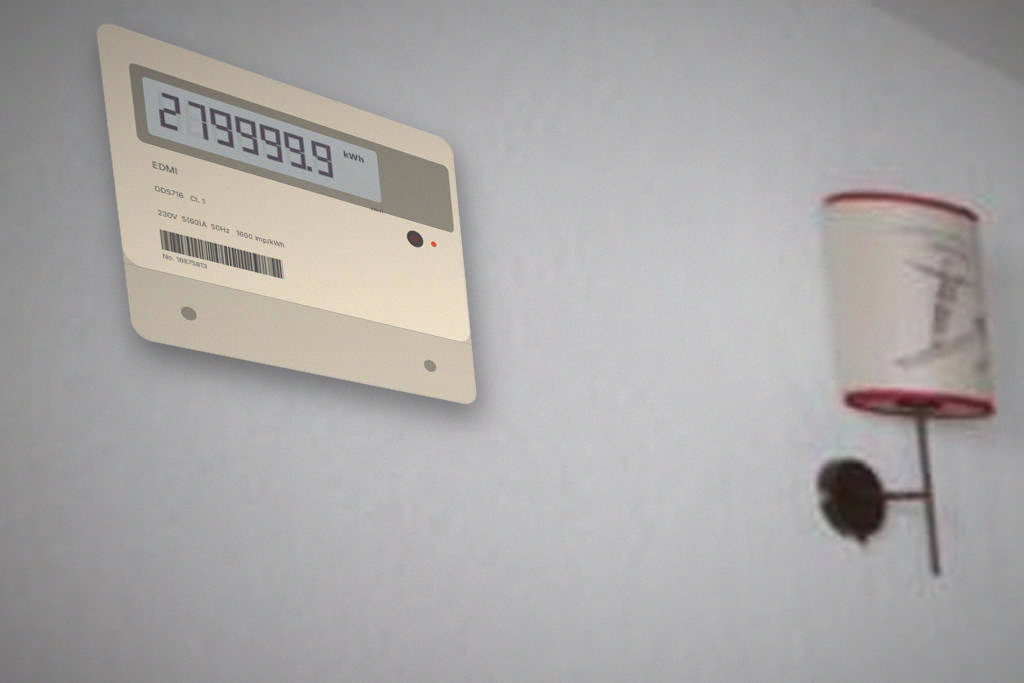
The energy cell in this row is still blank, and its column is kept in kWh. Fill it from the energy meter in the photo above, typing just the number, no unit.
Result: 279999.9
